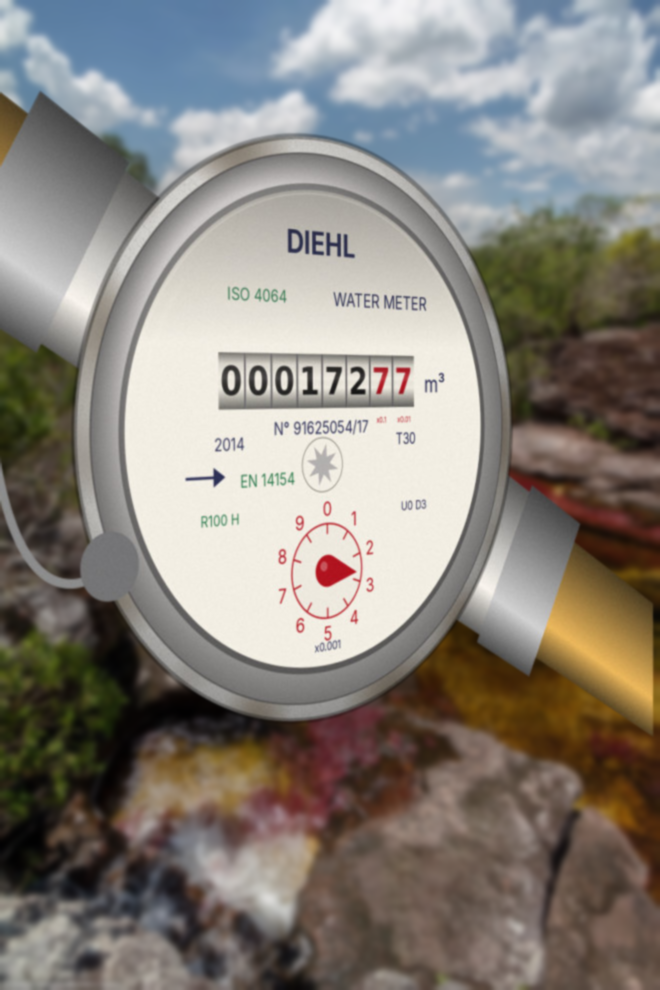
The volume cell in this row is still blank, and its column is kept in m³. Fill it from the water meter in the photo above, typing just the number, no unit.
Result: 172.772
